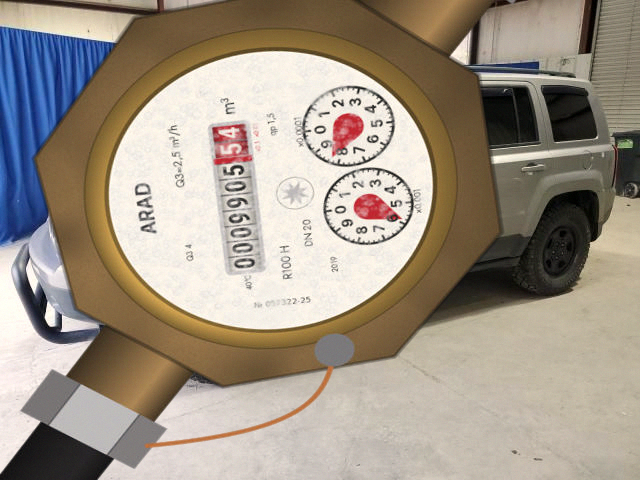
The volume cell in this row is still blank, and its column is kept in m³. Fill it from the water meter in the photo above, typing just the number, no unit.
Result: 9905.5458
